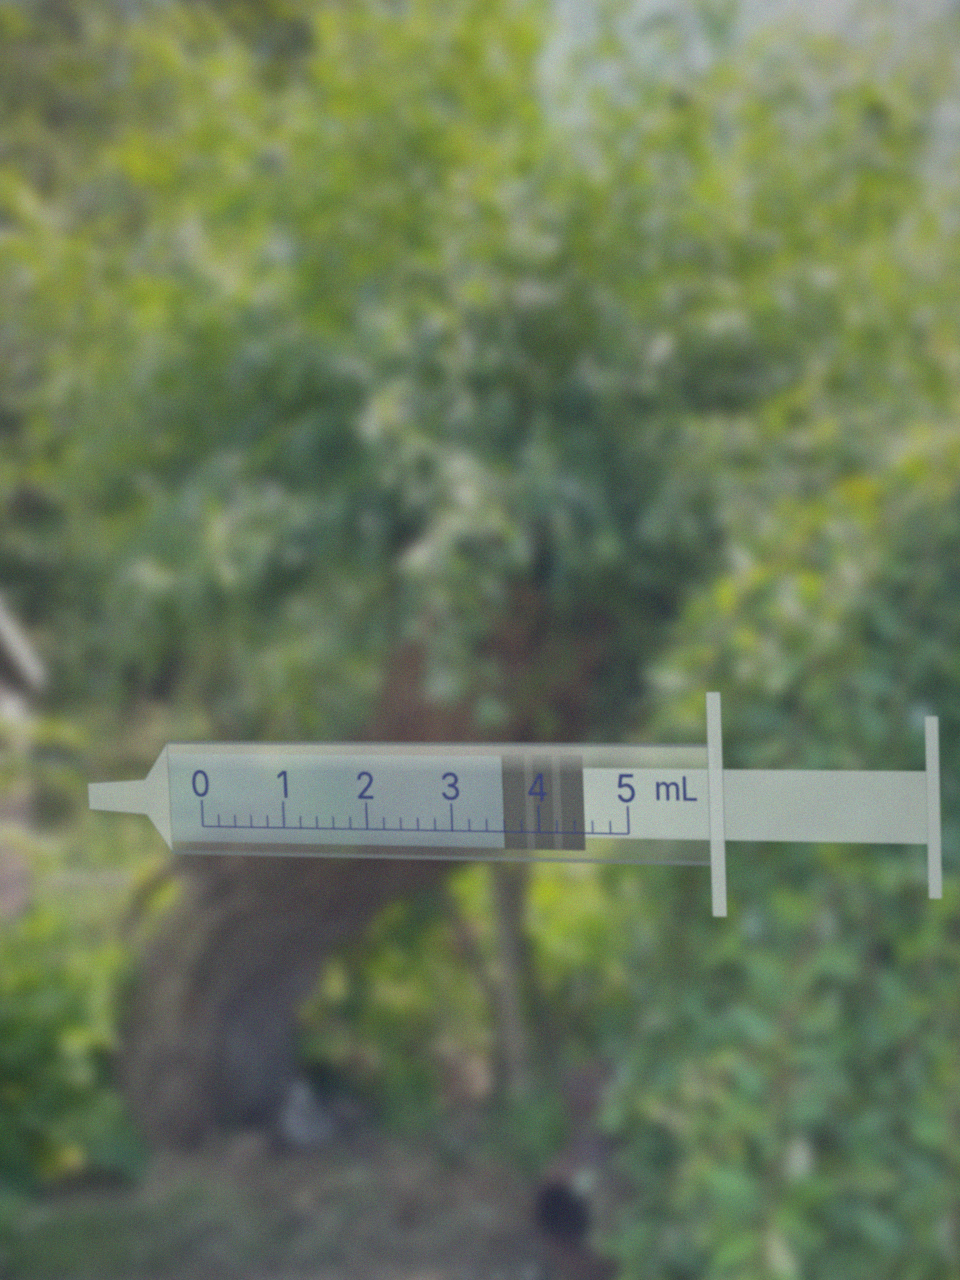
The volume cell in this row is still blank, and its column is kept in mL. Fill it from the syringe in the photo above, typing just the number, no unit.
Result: 3.6
